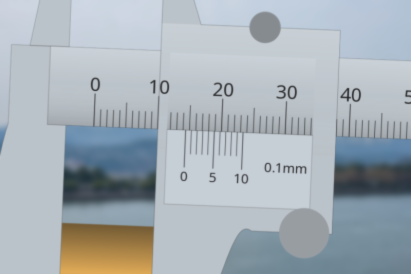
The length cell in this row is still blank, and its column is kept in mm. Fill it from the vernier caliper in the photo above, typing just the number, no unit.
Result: 14.4
